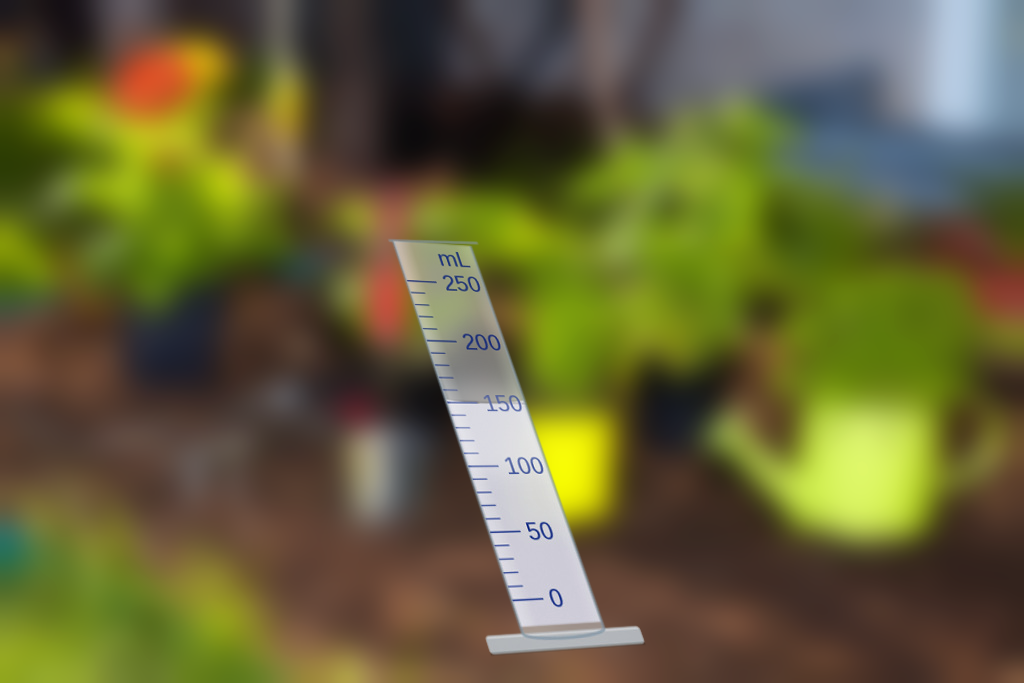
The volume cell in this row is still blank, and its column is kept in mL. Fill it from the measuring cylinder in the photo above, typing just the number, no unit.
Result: 150
